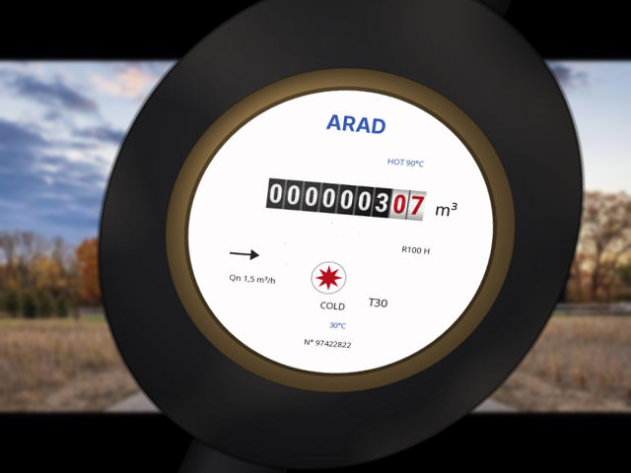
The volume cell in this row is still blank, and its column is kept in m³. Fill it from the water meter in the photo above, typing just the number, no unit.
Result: 3.07
